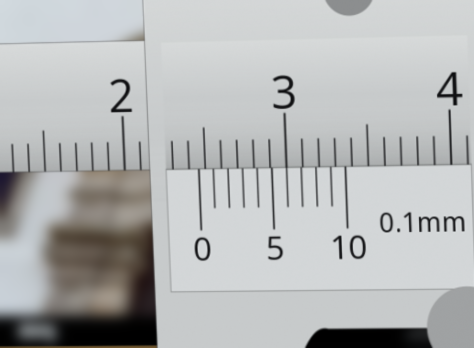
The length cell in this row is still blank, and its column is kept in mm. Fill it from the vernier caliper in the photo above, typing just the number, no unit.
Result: 24.6
